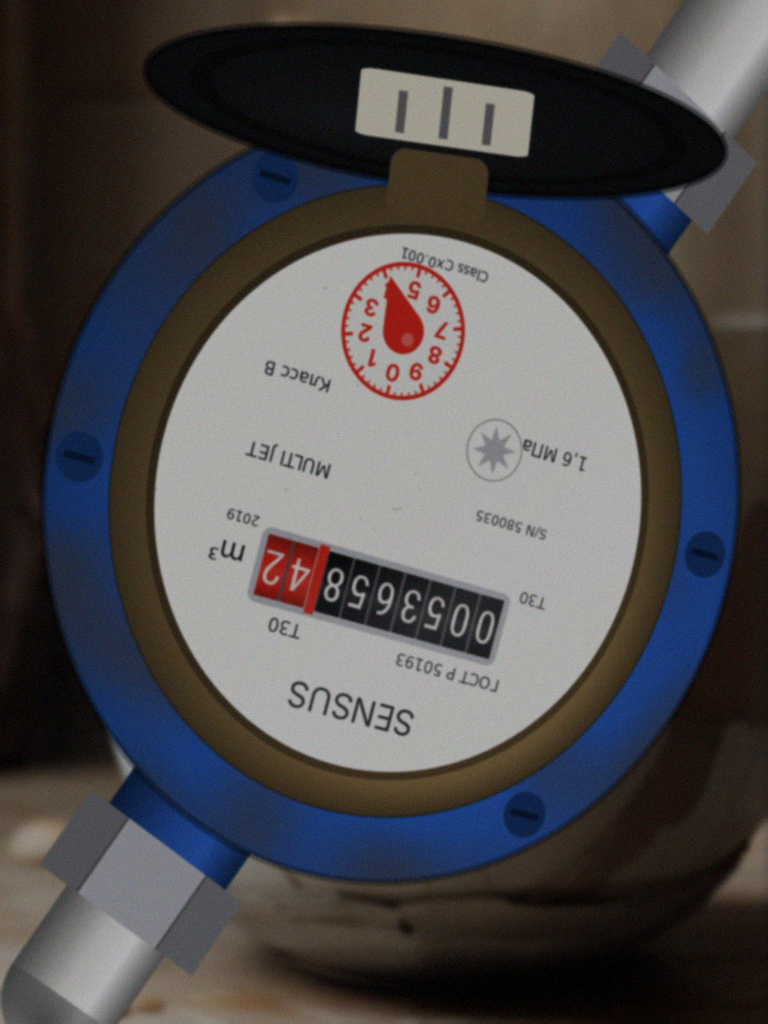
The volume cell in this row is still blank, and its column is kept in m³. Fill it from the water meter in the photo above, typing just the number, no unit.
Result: 53658.424
